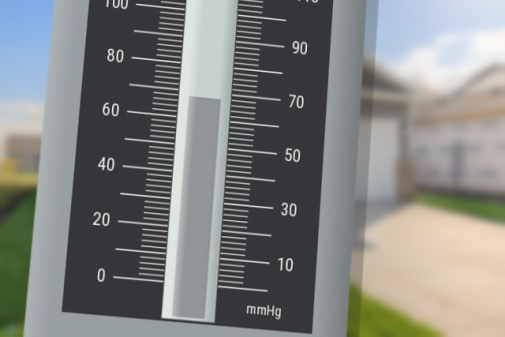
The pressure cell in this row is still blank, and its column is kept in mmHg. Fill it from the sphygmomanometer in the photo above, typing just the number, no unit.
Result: 68
